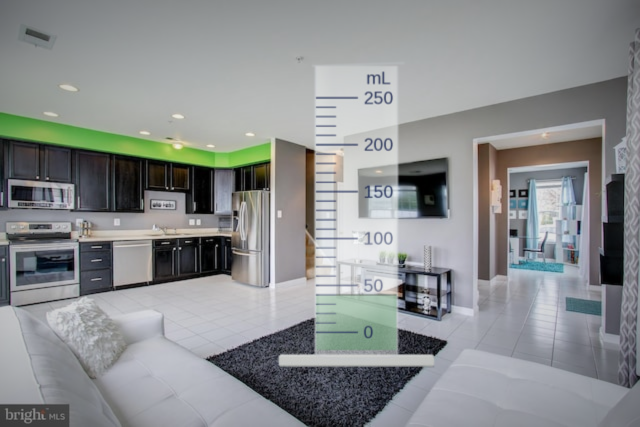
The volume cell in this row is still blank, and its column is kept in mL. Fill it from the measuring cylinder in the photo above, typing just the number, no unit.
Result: 40
